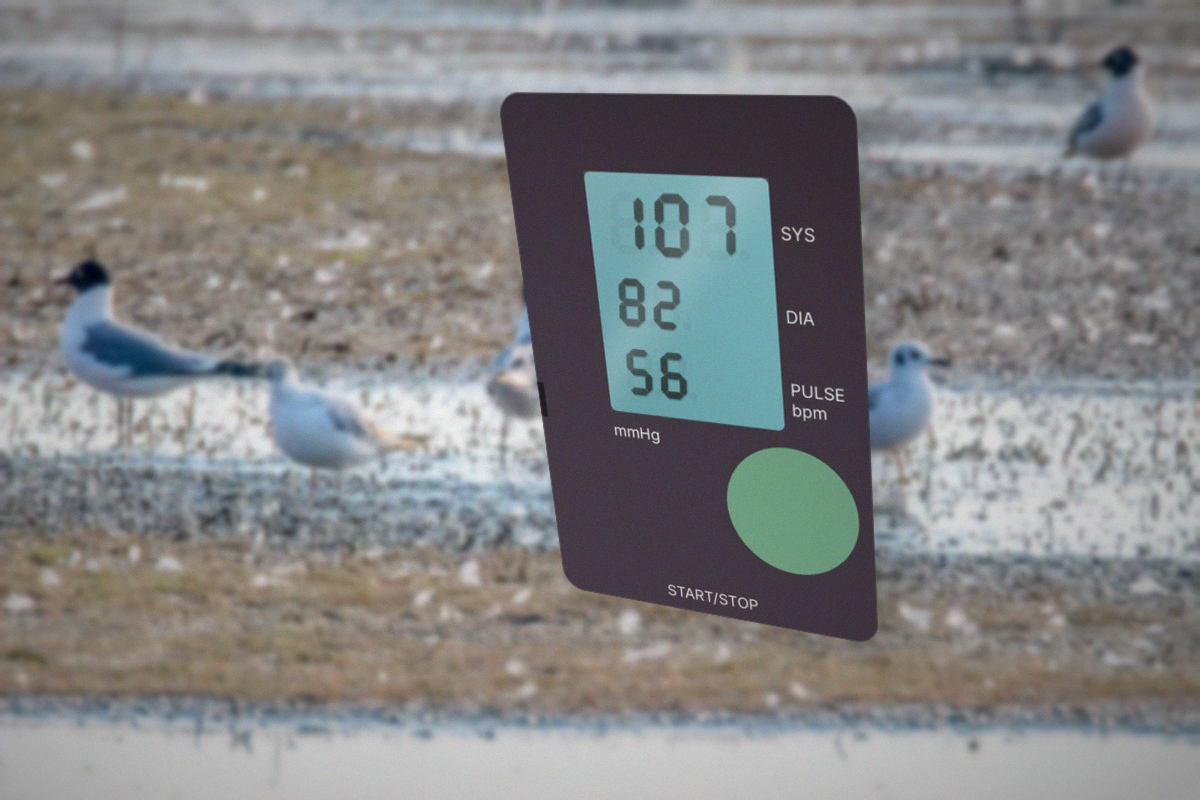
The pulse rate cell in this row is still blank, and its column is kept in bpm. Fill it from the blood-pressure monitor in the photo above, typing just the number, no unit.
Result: 56
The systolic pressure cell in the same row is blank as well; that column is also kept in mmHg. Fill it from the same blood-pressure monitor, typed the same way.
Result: 107
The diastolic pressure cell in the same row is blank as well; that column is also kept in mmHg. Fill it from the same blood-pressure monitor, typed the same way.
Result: 82
